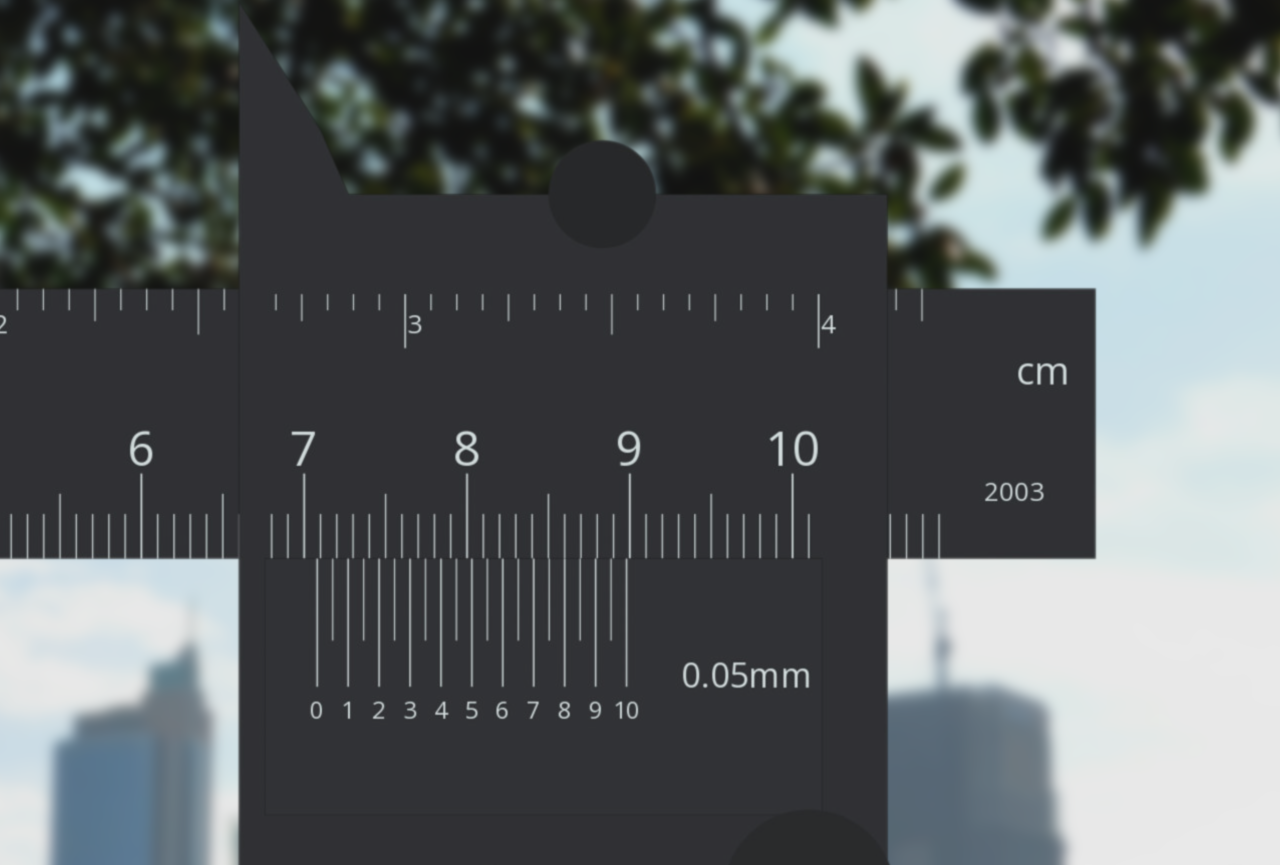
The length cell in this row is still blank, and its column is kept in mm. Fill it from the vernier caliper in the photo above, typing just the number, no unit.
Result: 70.8
